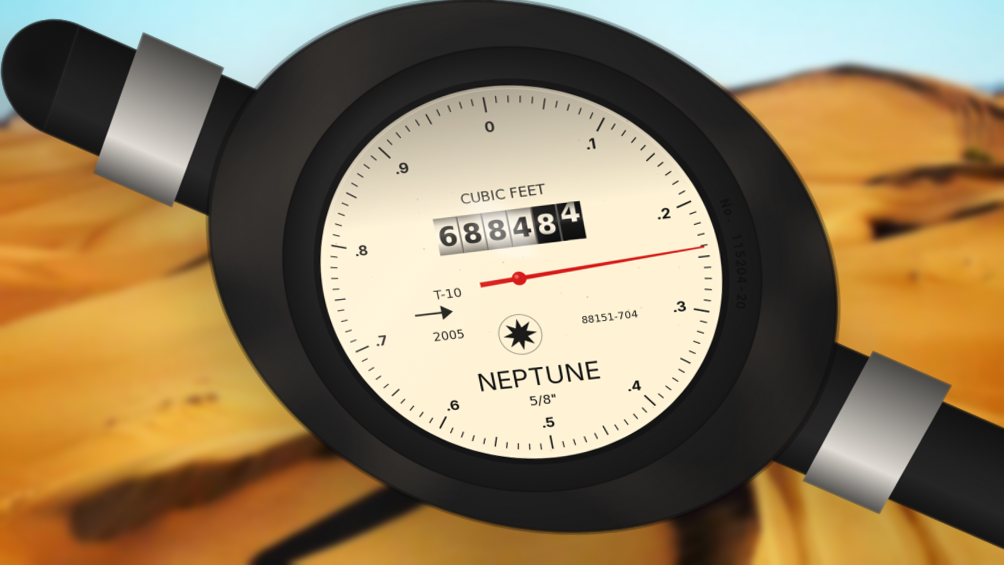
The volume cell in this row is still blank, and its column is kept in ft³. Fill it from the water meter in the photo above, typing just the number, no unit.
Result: 688484.24
